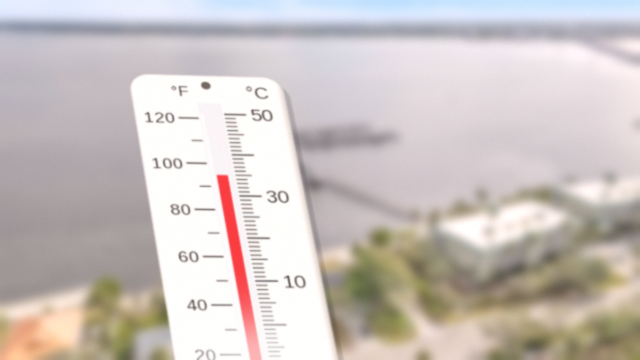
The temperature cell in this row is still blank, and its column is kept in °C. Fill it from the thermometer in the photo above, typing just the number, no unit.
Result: 35
